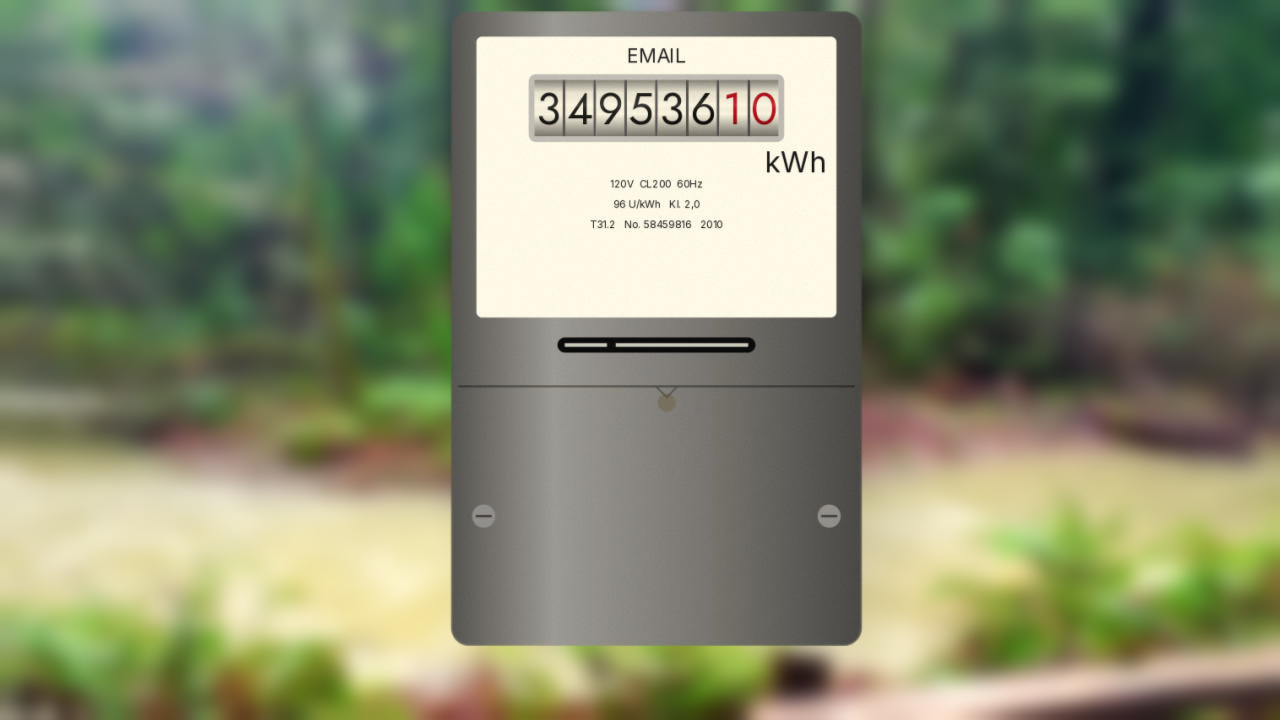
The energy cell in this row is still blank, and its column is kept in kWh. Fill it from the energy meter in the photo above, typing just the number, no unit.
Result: 349536.10
